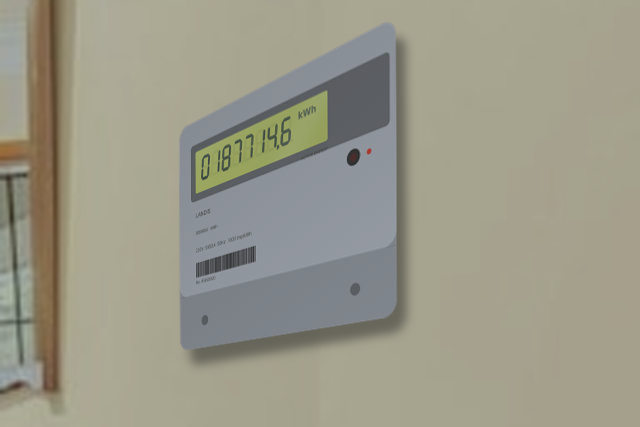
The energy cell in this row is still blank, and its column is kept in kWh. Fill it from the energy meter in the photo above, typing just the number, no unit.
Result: 187714.6
